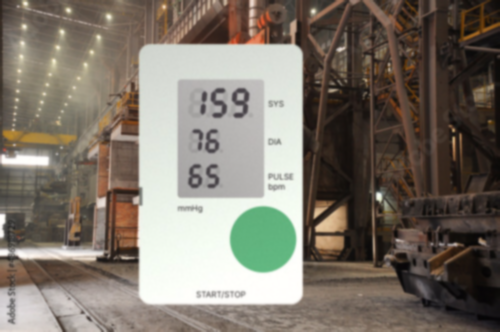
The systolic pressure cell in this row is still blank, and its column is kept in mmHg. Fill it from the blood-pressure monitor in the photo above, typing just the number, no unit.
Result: 159
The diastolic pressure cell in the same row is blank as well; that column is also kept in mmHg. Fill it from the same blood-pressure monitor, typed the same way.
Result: 76
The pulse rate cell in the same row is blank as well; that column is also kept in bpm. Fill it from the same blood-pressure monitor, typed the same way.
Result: 65
